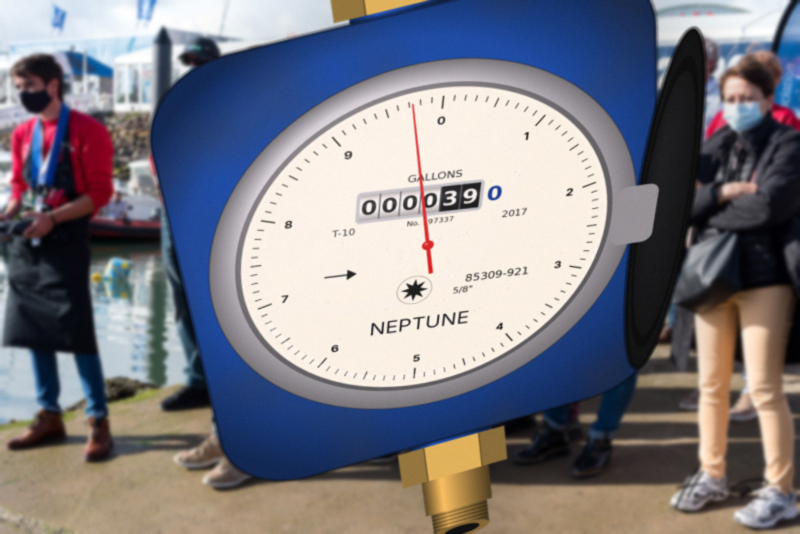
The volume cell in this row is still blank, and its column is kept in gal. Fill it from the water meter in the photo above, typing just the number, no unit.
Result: 389.7
